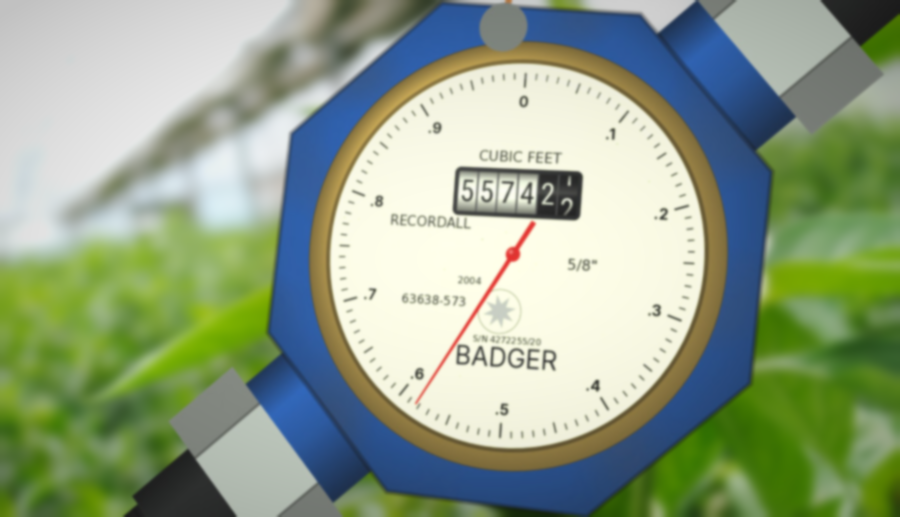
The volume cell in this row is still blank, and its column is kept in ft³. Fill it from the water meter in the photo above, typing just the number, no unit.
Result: 557421.58
